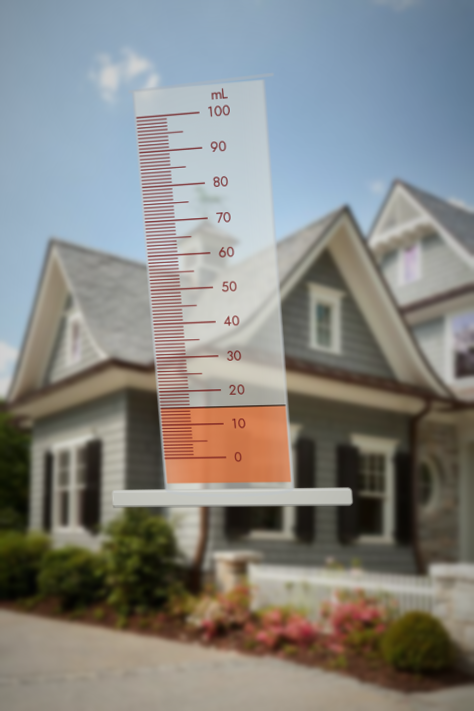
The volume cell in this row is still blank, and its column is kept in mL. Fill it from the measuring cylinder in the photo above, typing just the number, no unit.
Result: 15
